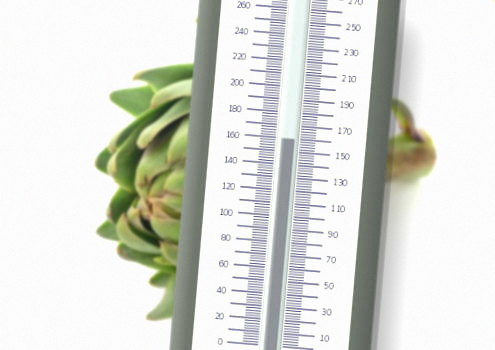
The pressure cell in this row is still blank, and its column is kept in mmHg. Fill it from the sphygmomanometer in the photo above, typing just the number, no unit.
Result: 160
